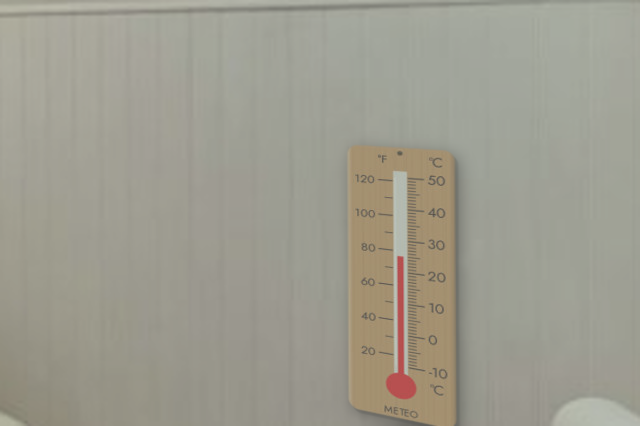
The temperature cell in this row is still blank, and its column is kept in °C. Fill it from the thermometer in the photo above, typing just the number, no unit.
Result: 25
